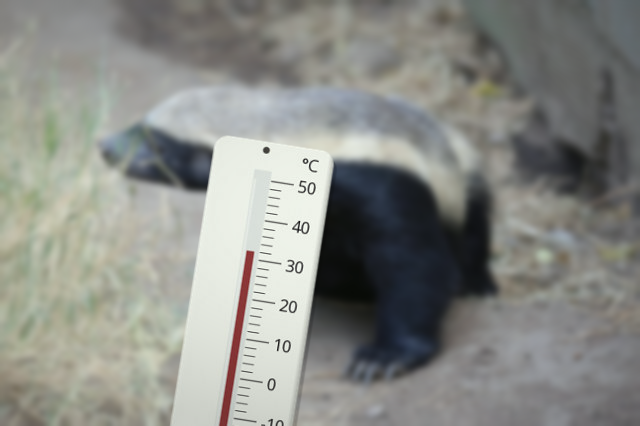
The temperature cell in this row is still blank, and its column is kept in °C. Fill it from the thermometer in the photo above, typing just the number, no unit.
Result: 32
